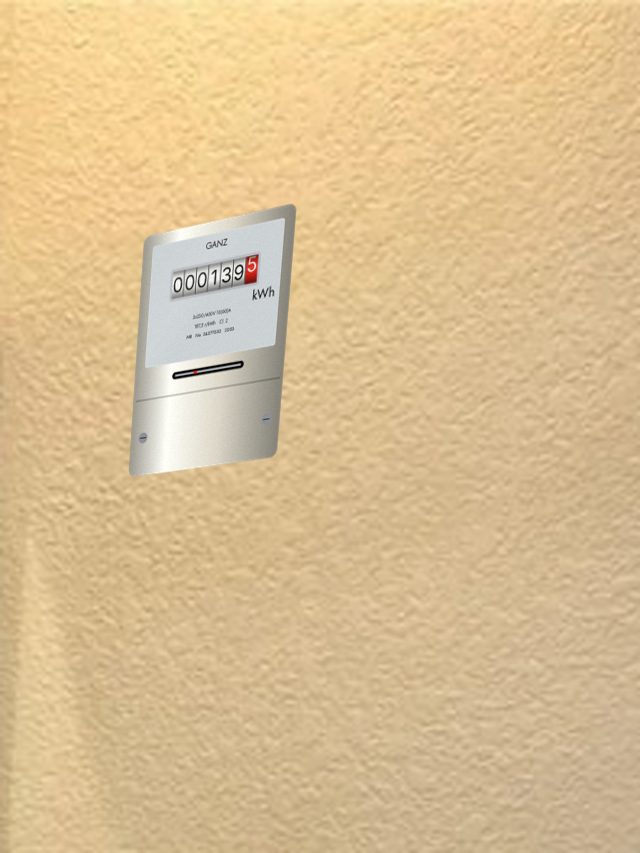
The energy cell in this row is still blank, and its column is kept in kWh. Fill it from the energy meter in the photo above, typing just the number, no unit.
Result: 139.5
